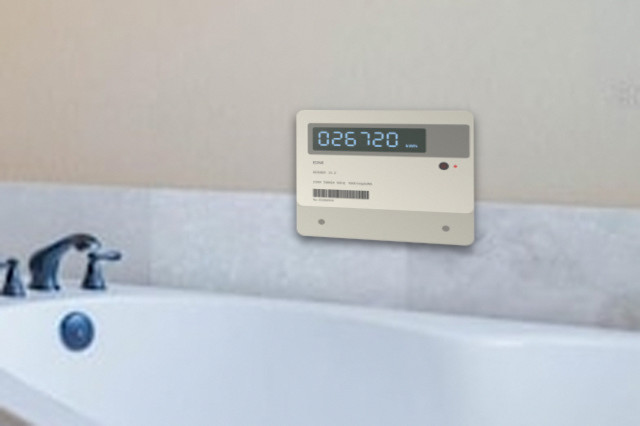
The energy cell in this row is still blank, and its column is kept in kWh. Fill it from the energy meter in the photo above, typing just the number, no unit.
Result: 26720
